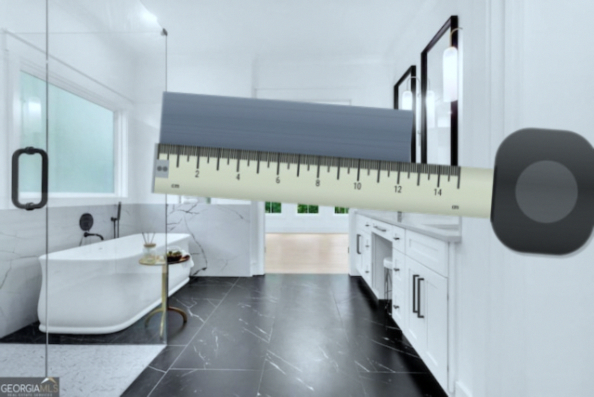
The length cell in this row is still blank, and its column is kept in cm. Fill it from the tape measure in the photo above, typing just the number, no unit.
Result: 12.5
